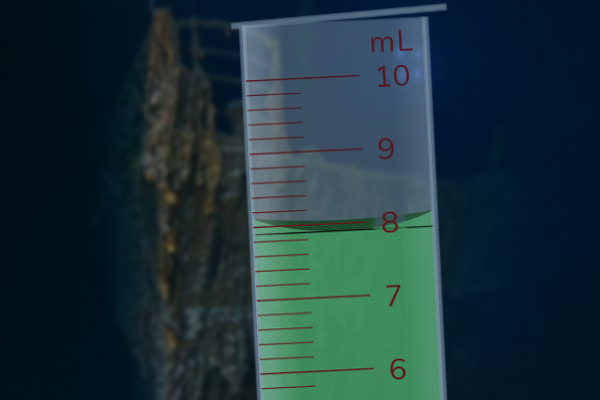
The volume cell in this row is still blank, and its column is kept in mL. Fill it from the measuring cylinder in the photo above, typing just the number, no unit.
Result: 7.9
